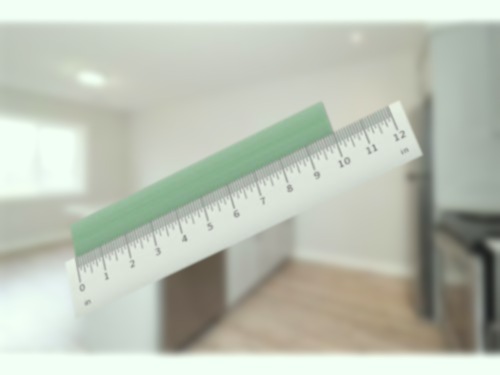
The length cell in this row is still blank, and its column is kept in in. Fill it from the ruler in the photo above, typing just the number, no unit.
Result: 10
